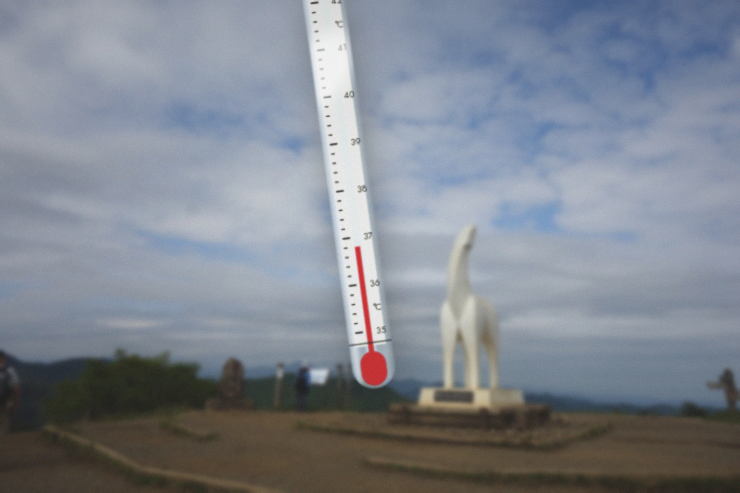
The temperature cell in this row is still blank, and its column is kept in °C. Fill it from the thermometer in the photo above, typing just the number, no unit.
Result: 36.8
